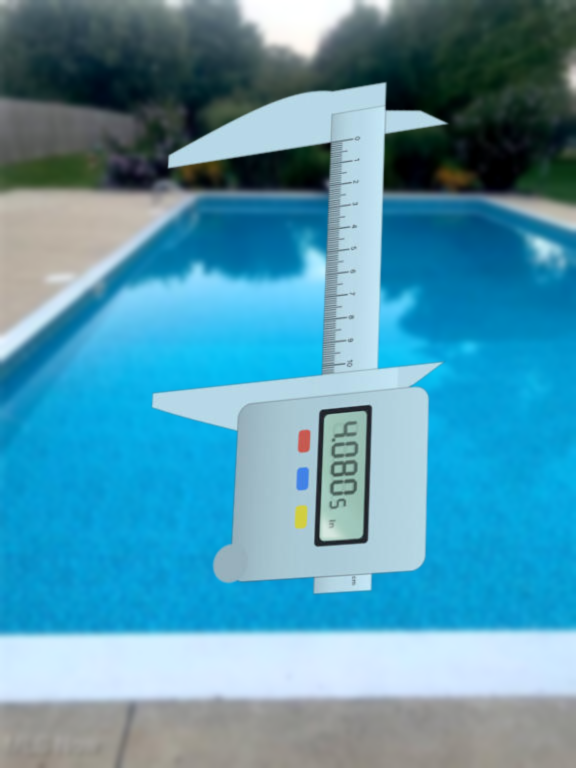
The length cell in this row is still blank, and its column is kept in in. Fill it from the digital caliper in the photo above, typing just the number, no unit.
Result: 4.0805
